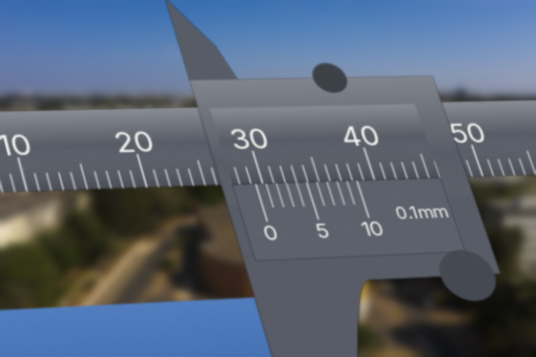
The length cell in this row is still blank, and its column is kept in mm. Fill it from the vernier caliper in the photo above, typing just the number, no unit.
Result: 29.4
